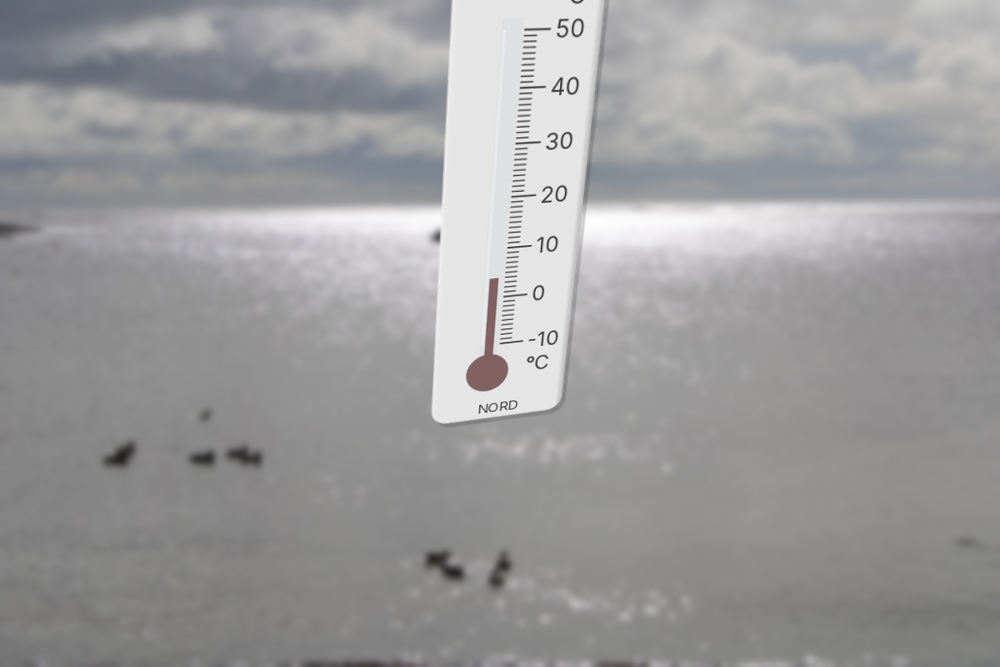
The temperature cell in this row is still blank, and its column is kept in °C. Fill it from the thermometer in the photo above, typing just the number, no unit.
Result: 4
